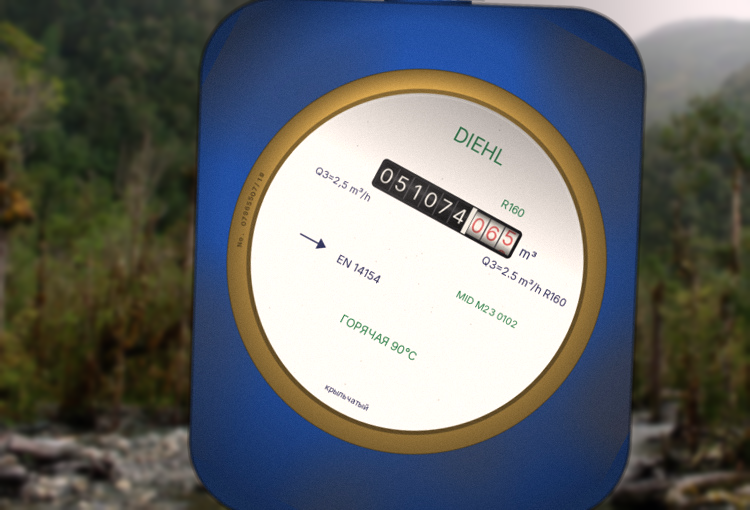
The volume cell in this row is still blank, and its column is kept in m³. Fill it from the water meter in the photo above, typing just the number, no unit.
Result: 51074.065
